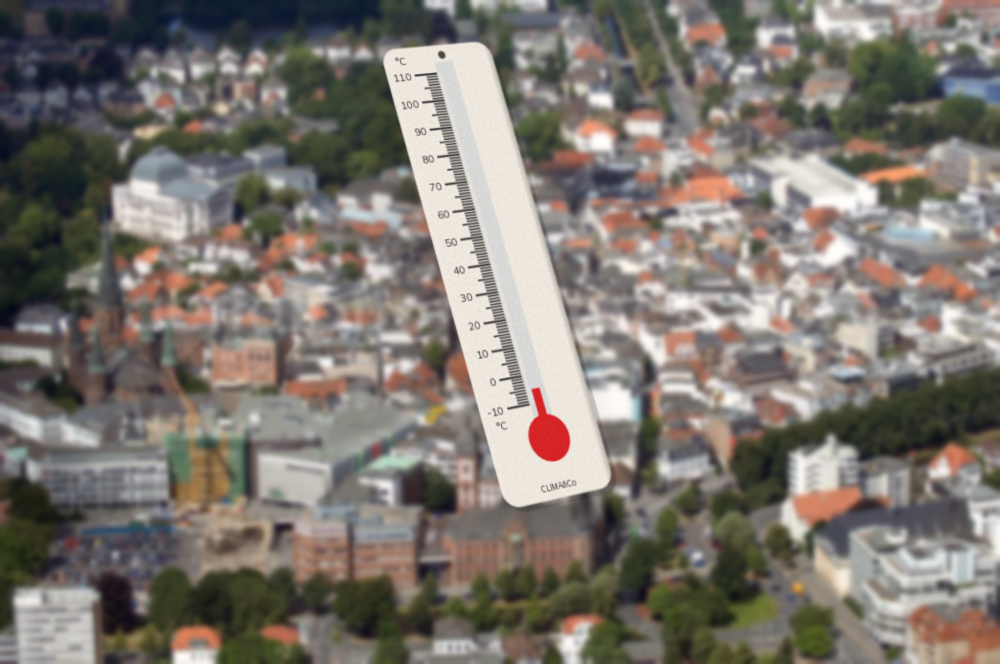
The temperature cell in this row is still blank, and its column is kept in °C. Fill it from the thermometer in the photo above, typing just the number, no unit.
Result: -5
